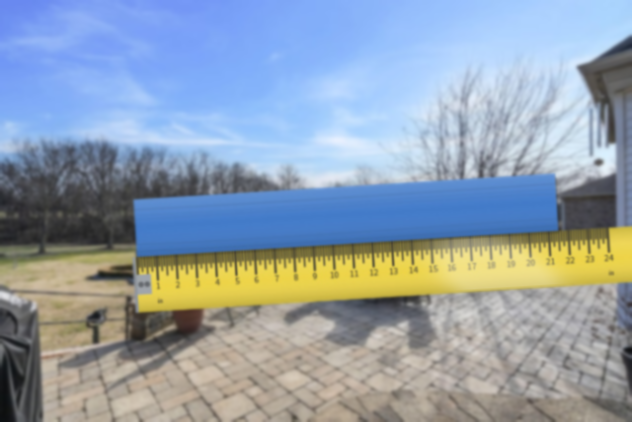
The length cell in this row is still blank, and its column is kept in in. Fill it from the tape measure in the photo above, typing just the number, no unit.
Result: 21.5
